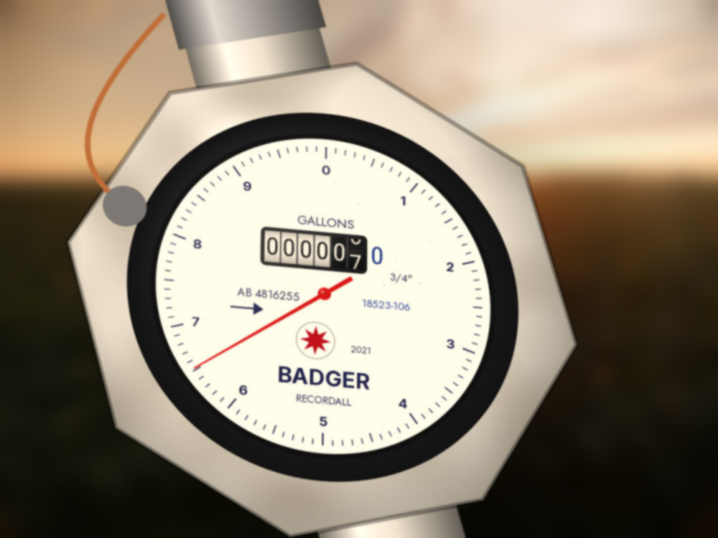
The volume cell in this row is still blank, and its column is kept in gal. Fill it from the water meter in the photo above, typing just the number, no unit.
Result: 66.5
